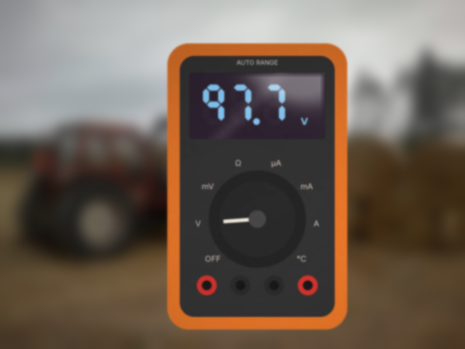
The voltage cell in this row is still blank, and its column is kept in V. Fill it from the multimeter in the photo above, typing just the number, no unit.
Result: 97.7
